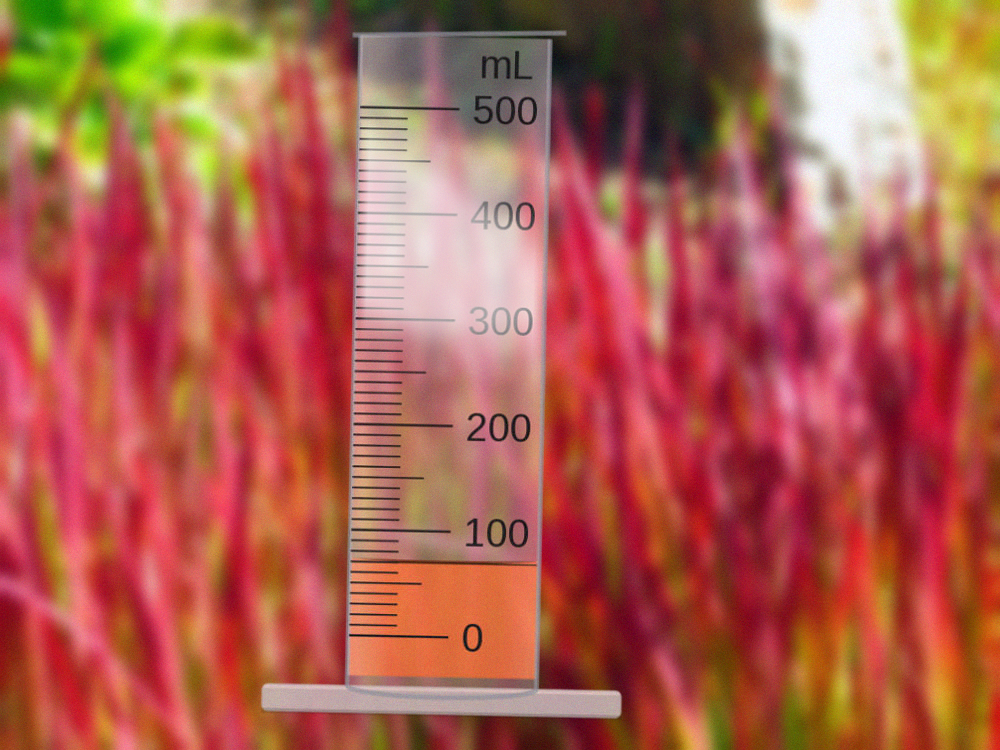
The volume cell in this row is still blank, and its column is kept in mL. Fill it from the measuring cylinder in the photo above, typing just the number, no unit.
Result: 70
